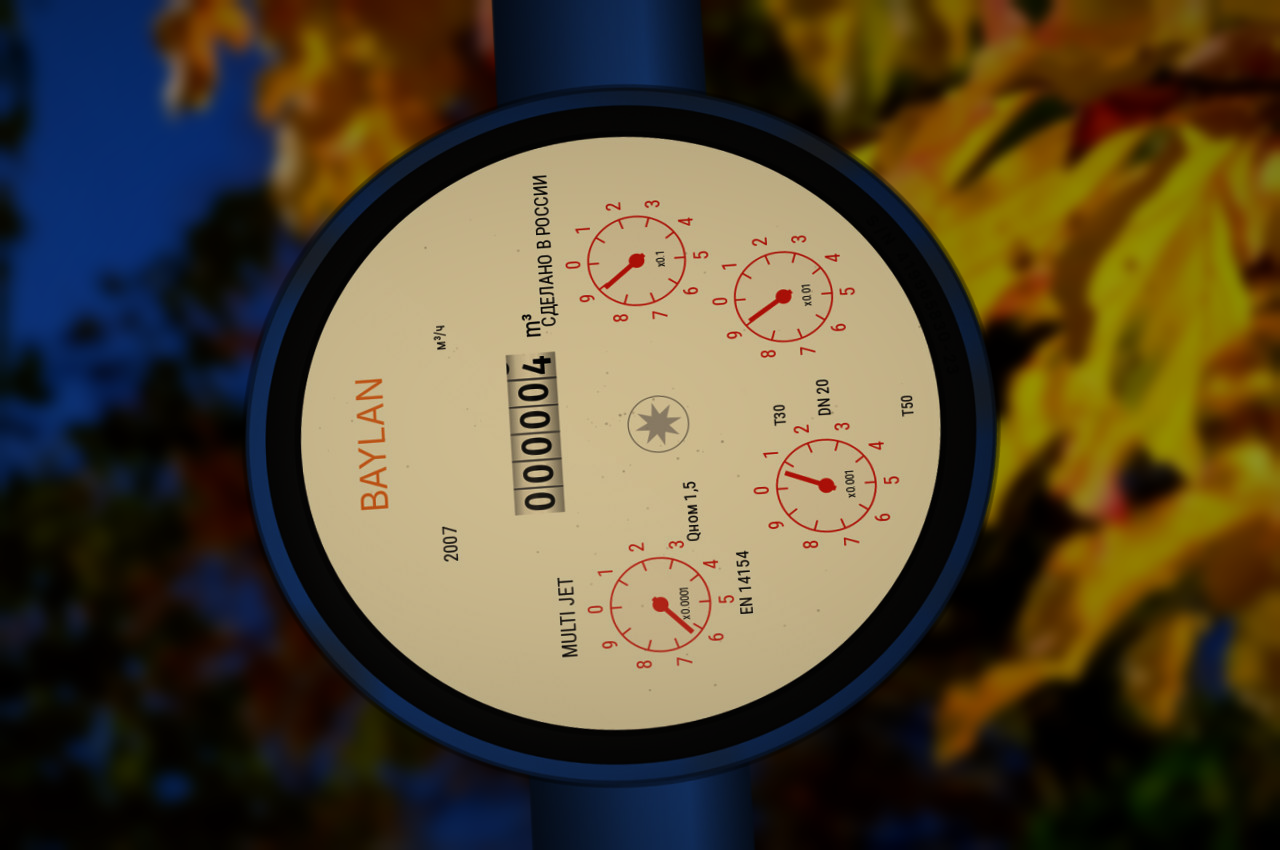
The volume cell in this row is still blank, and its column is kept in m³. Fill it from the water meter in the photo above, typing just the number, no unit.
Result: 3.8906
